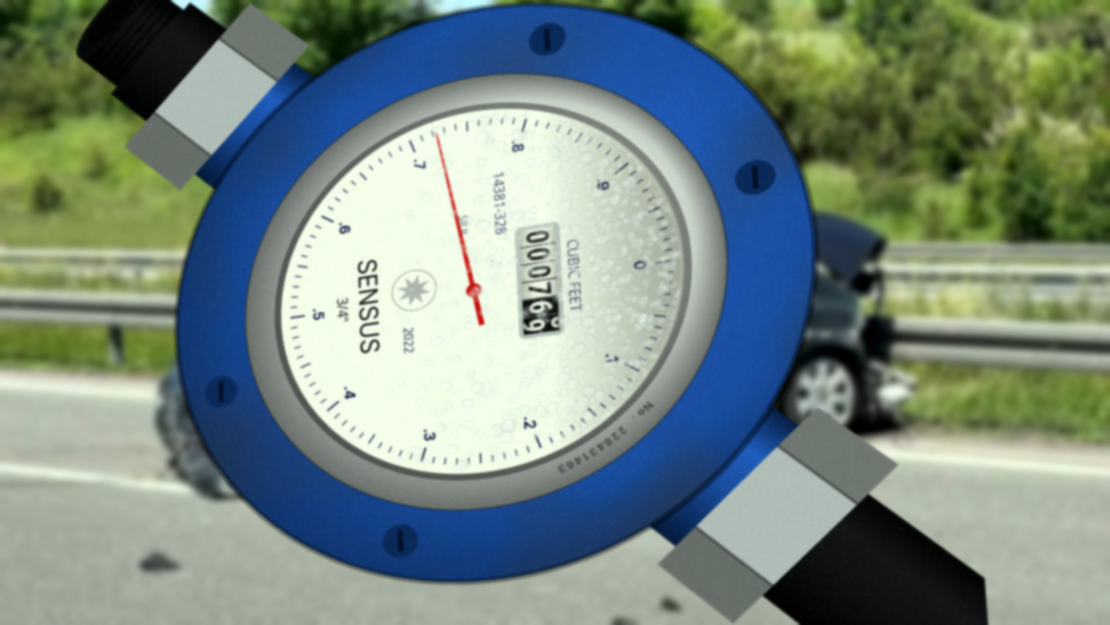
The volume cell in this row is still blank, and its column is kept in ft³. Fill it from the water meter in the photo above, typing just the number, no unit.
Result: 768.72
